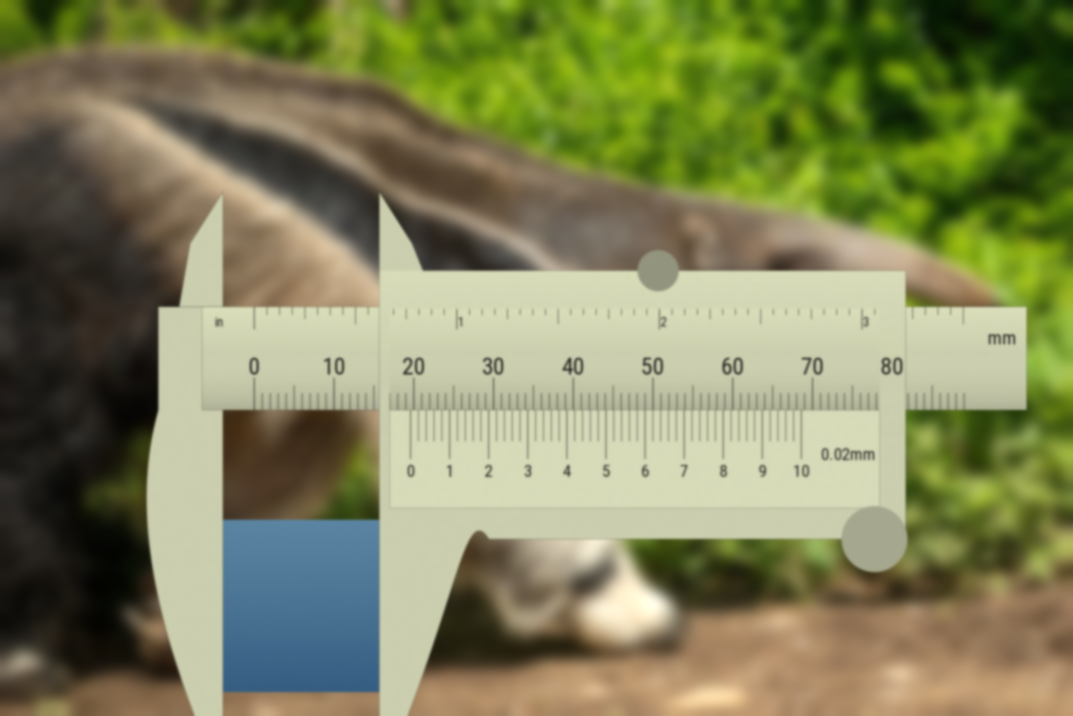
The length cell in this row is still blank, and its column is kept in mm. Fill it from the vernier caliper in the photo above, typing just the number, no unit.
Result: 19.6
